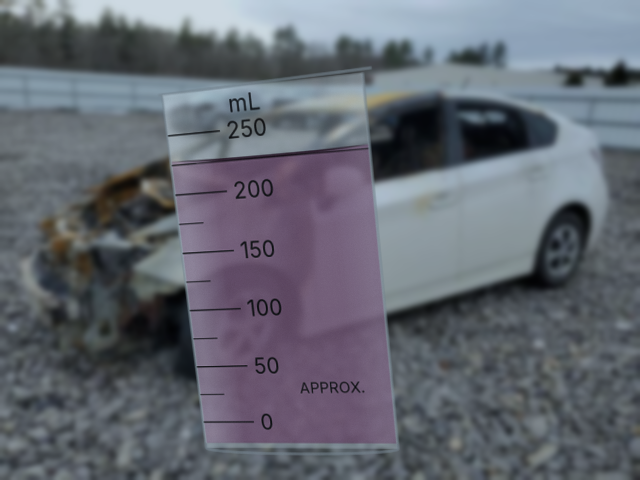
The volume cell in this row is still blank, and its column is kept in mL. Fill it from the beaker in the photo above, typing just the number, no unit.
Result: 225
